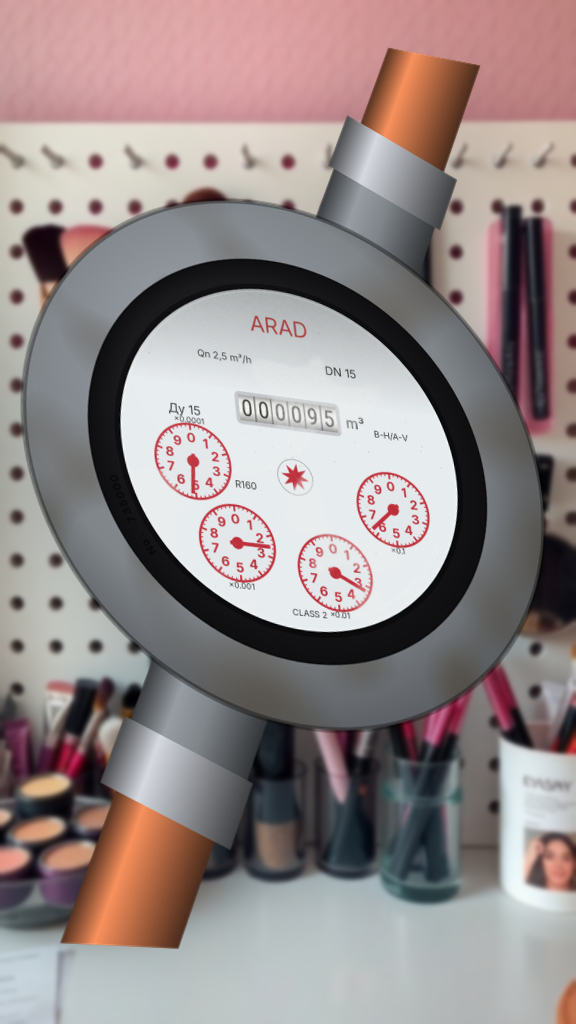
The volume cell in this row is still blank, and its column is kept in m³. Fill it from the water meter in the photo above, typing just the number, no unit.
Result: 95.6325
